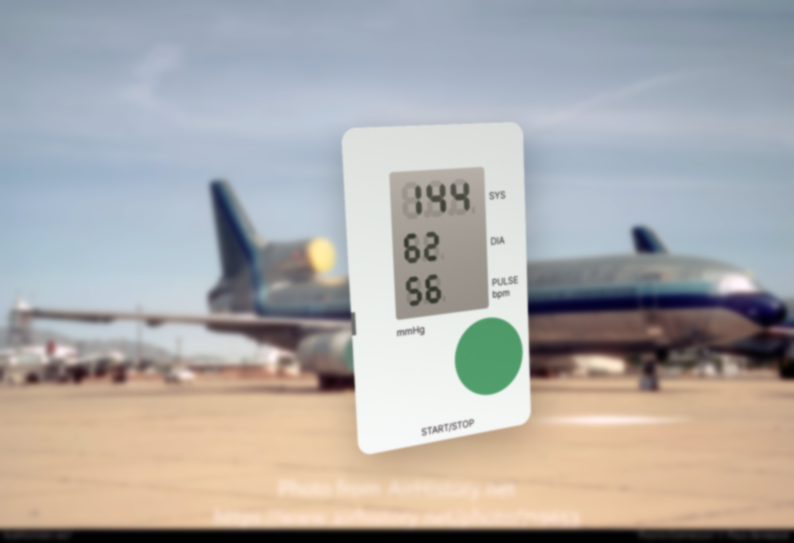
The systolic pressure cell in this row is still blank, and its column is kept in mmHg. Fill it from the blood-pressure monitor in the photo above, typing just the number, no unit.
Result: 144
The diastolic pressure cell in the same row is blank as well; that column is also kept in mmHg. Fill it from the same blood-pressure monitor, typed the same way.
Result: 62
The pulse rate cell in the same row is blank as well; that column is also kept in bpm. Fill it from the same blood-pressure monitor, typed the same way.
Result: 56
